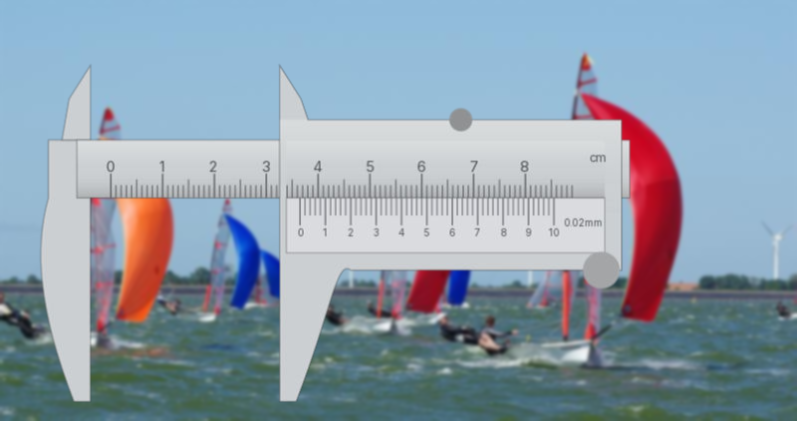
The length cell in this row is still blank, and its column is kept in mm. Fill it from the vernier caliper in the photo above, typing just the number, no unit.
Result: 36.5
